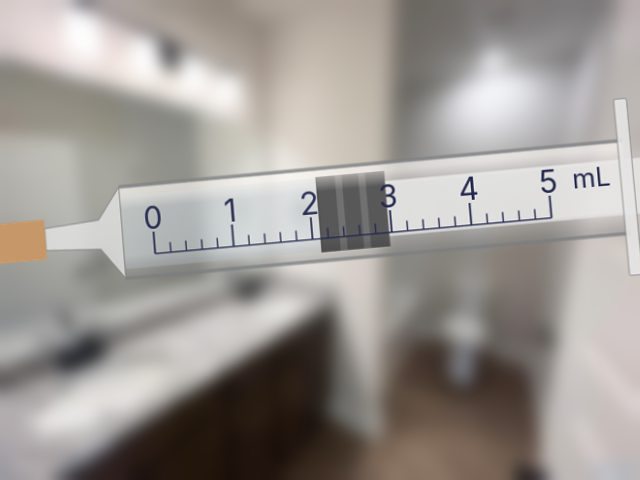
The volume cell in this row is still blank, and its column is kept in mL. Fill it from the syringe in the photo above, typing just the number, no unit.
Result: 2.1
